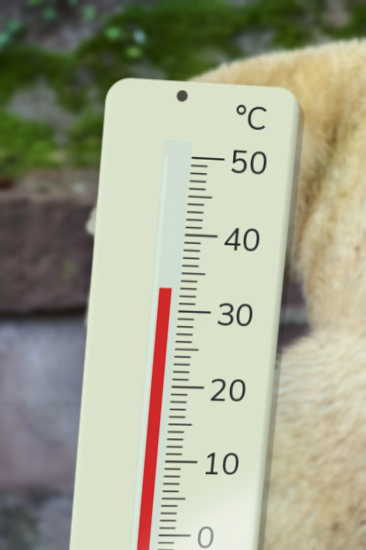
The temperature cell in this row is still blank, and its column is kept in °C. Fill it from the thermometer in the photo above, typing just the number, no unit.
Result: 33
